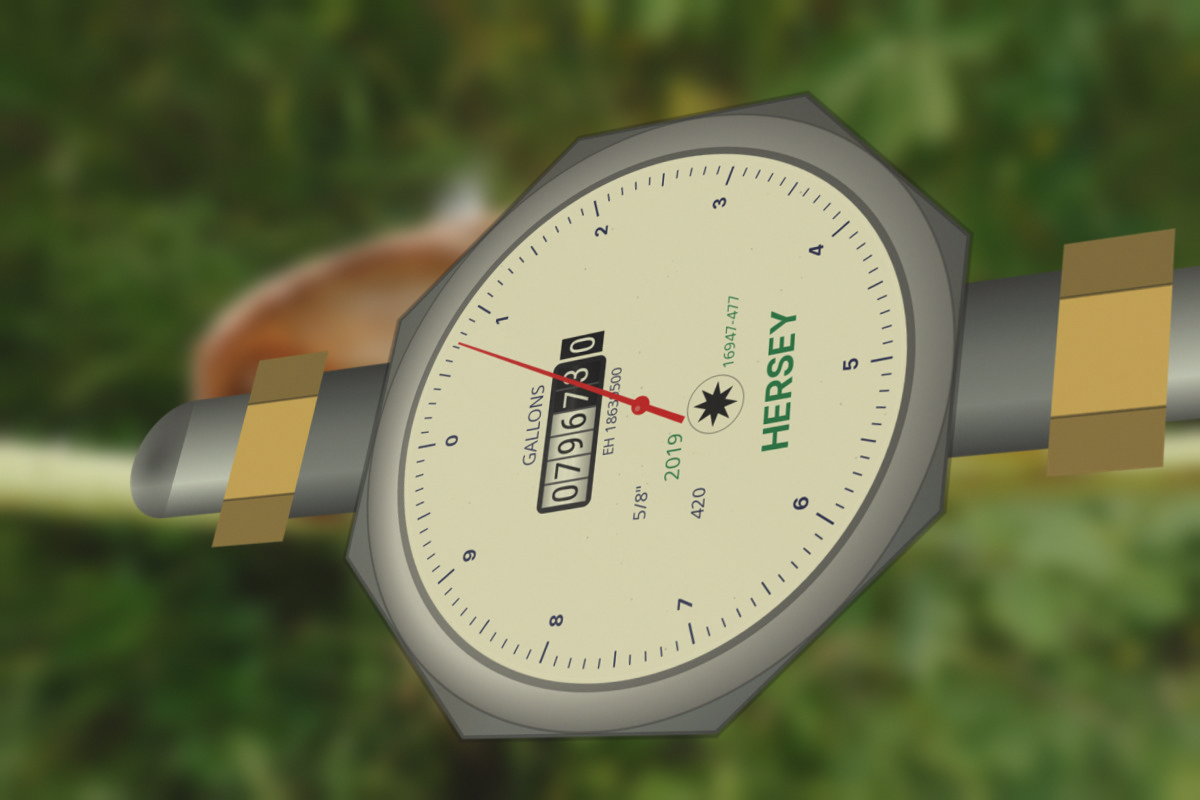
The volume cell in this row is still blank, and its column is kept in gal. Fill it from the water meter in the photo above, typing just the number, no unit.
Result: 796730.7
